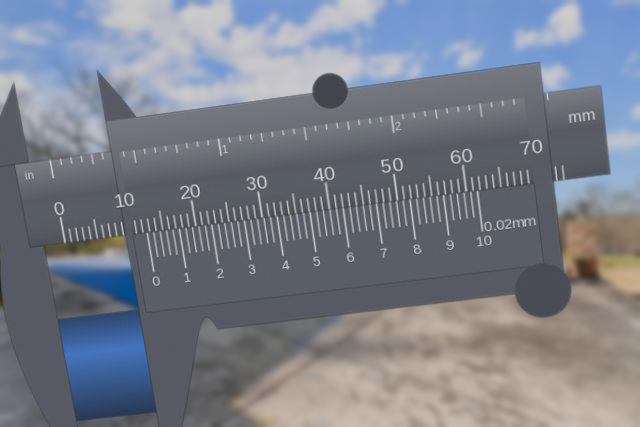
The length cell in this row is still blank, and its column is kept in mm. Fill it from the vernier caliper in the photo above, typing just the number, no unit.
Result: 12.6
